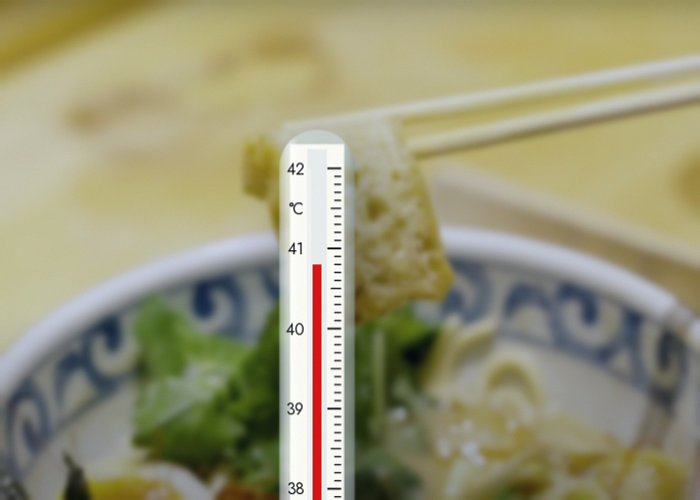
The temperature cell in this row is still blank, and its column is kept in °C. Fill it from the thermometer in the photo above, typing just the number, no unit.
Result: 40.8
